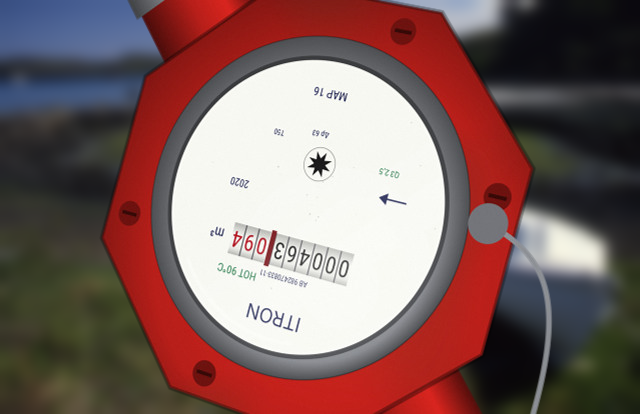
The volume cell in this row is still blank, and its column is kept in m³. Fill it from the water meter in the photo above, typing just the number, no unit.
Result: 463.094
